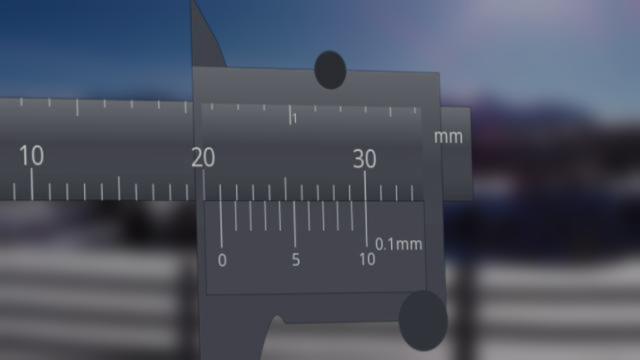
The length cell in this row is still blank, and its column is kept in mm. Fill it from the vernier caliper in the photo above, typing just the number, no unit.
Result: 21.0
